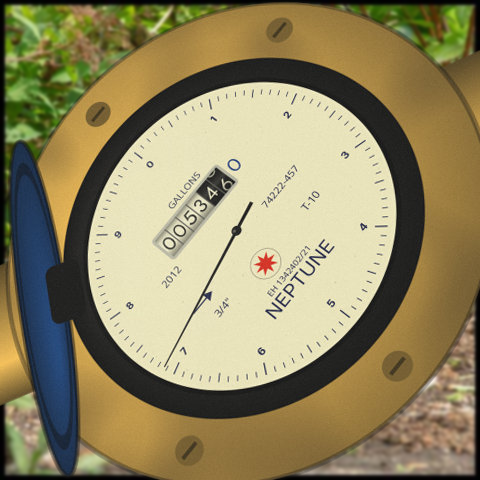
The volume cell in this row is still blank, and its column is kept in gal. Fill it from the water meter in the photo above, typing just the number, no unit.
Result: 53457.1
